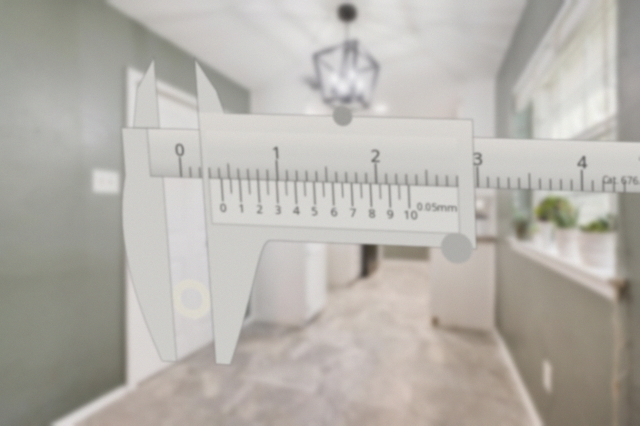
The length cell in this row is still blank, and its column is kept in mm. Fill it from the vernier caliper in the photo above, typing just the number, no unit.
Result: 4.2
